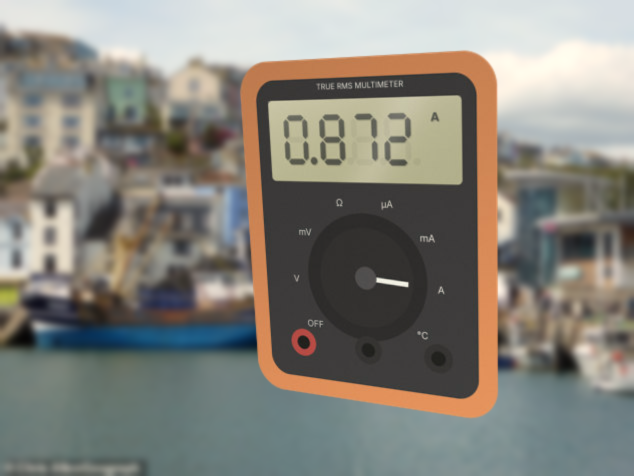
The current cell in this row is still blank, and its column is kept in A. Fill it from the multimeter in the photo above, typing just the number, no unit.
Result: 0.872
